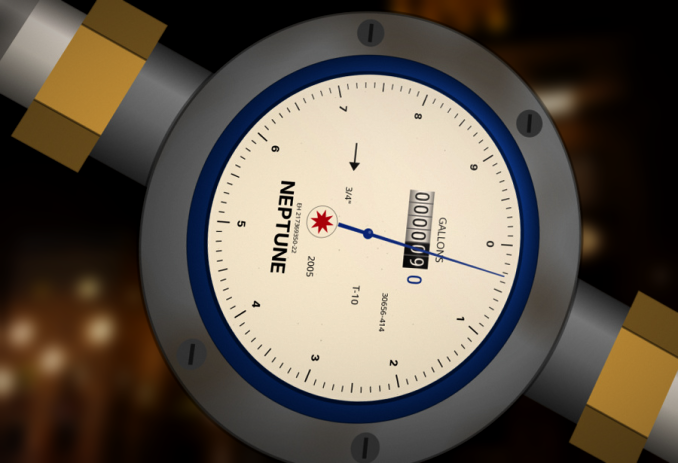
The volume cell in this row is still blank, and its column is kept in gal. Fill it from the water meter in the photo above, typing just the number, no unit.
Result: 90.3
